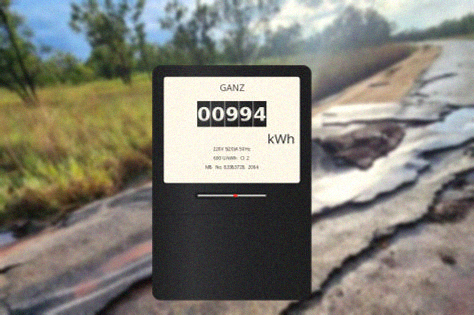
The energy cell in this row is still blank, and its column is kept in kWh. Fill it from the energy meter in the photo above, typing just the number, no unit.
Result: 994
